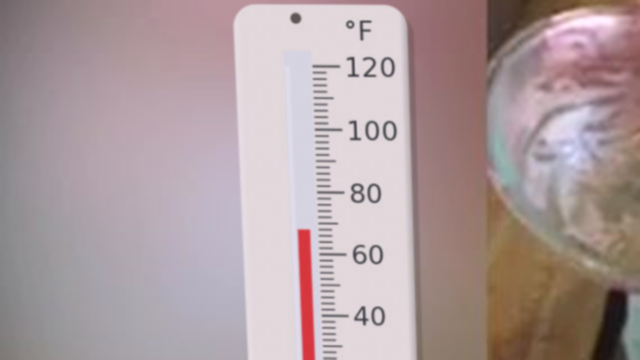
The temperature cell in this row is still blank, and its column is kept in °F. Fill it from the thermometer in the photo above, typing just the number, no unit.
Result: 68
